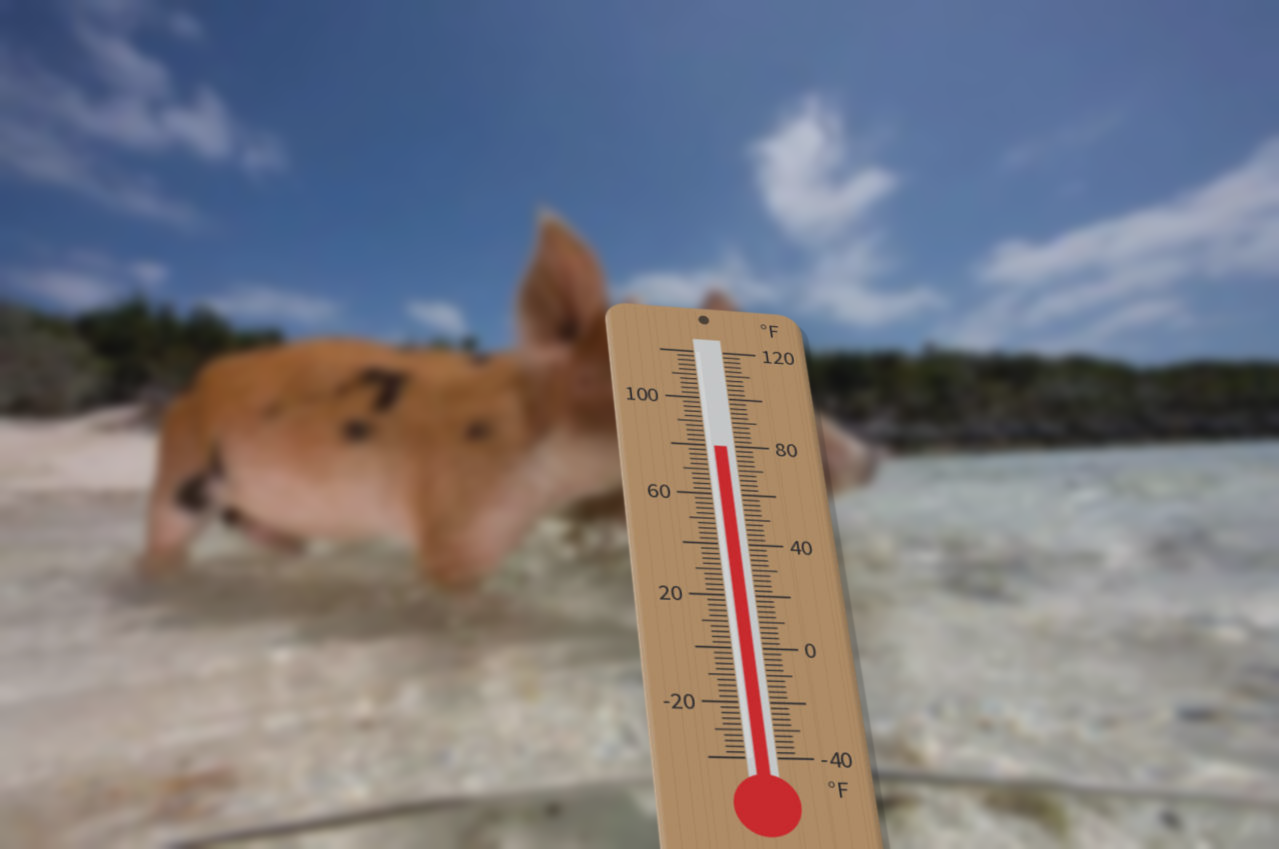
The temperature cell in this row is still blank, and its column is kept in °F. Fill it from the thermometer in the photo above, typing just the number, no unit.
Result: 80
